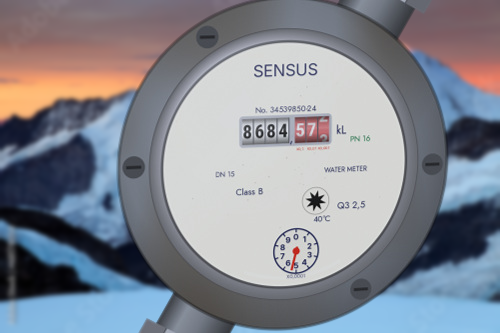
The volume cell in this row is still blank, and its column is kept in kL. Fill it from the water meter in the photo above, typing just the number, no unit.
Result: 8684.5725
